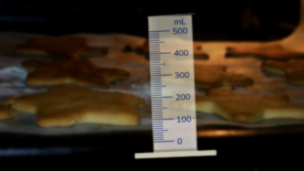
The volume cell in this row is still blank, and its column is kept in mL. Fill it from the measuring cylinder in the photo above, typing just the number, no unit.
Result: 100
